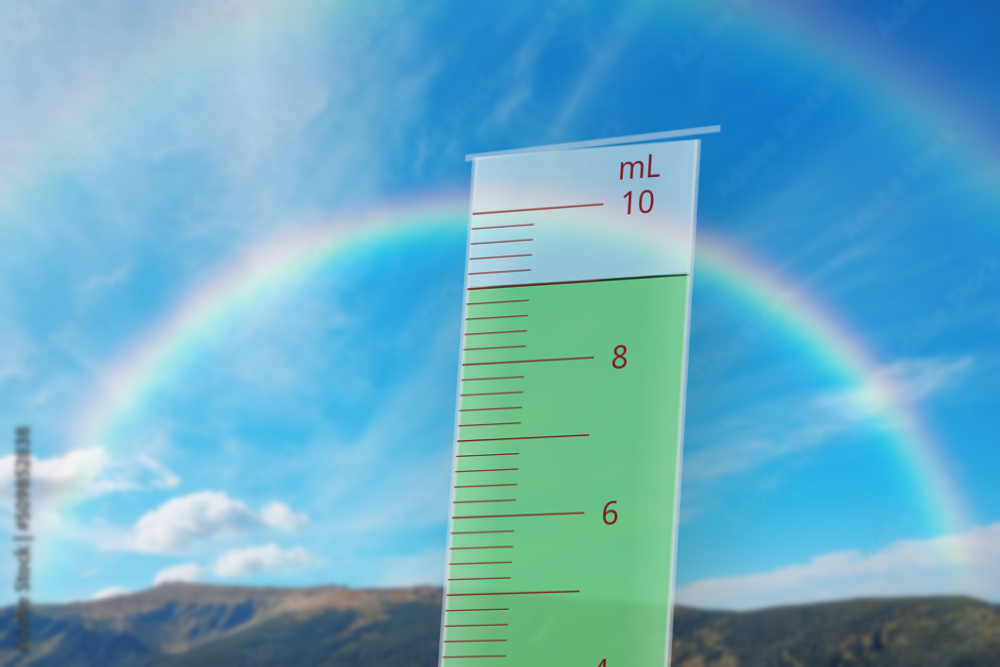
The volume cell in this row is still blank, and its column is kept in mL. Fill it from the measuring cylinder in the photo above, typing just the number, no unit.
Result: 9
